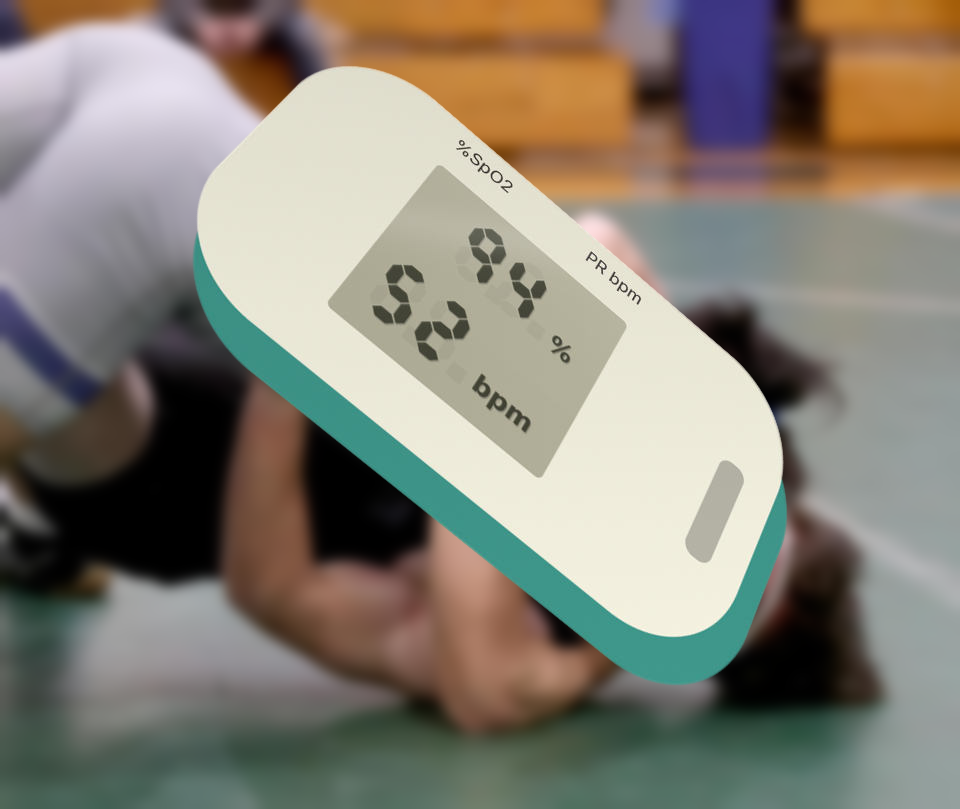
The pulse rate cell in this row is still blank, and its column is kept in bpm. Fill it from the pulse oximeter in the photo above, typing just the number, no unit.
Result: 52
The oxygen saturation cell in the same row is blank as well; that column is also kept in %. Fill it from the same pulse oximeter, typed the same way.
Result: 94
